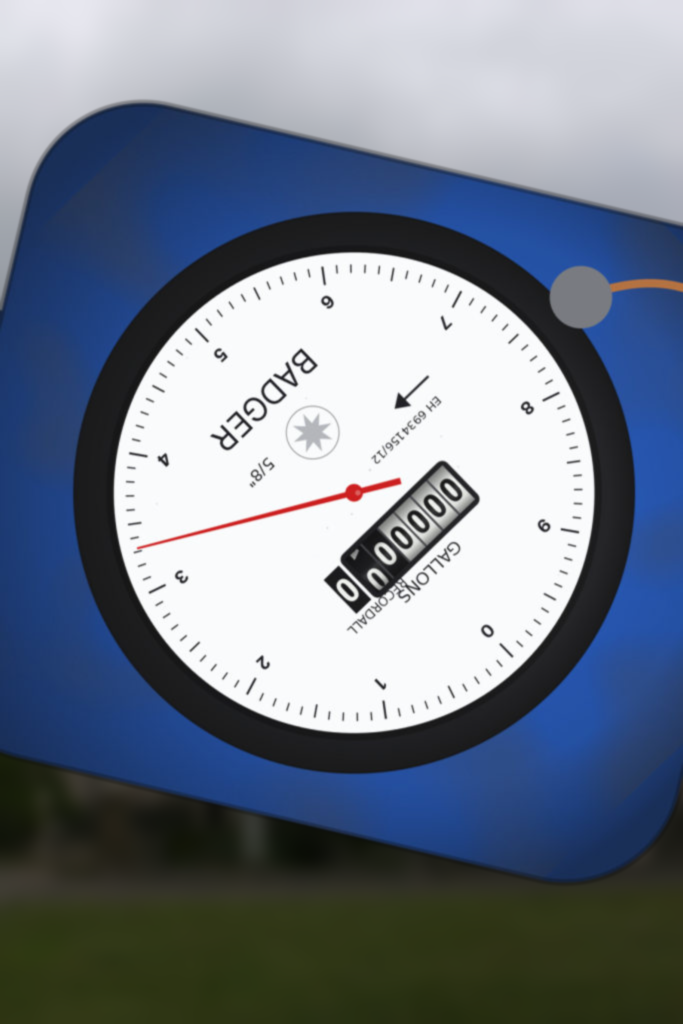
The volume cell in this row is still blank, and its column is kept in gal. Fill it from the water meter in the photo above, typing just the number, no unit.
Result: 3.3
